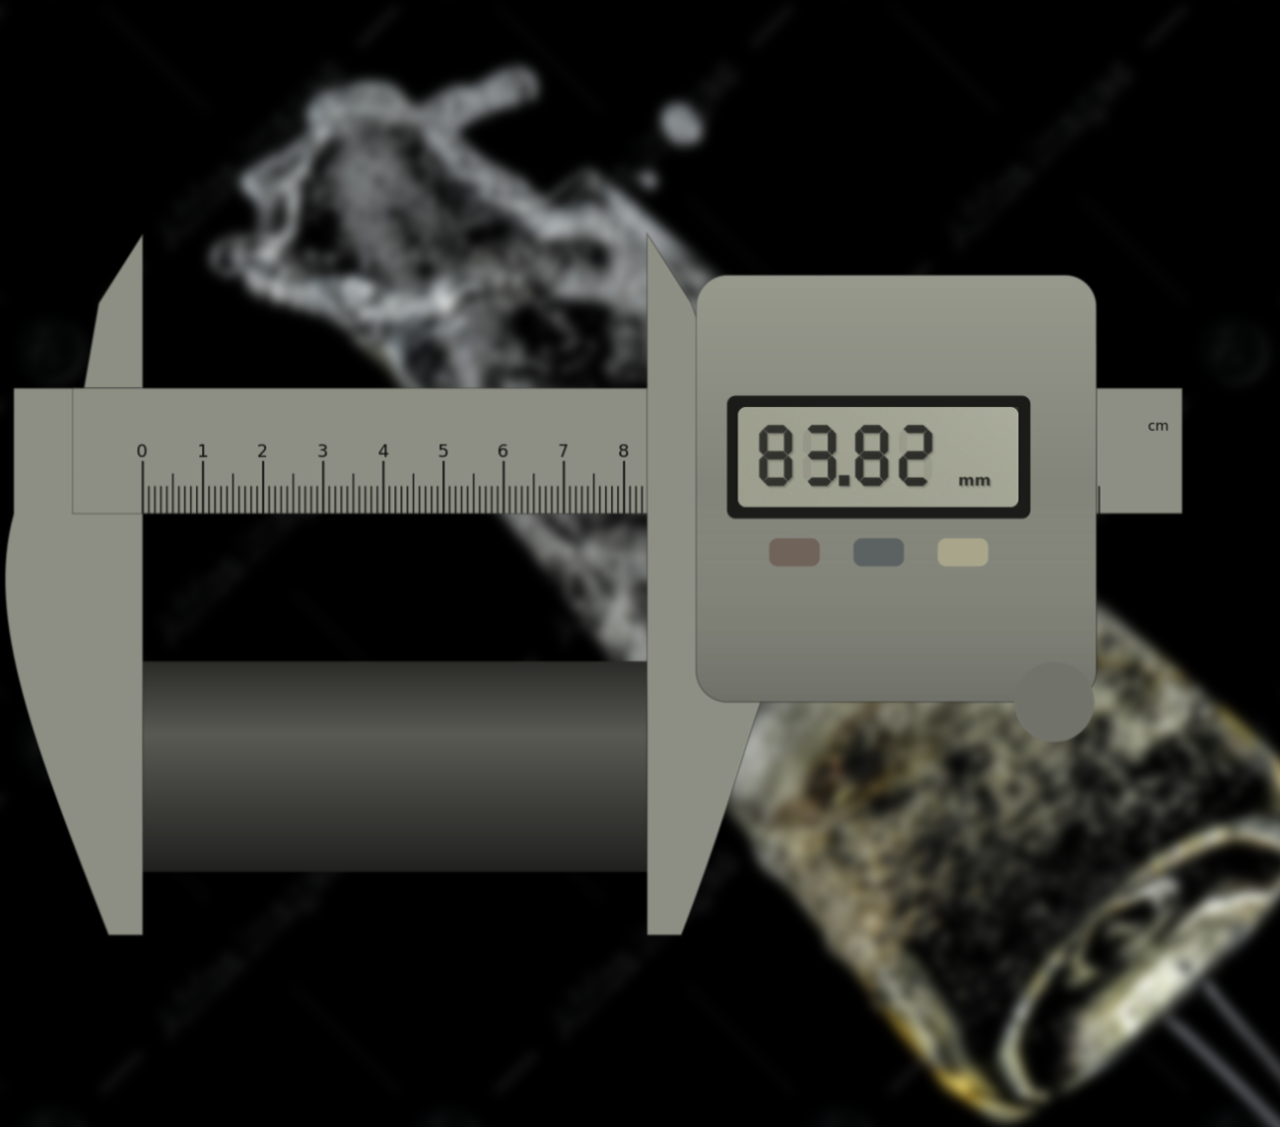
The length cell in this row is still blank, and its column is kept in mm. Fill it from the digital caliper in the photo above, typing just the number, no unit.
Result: 83.82
